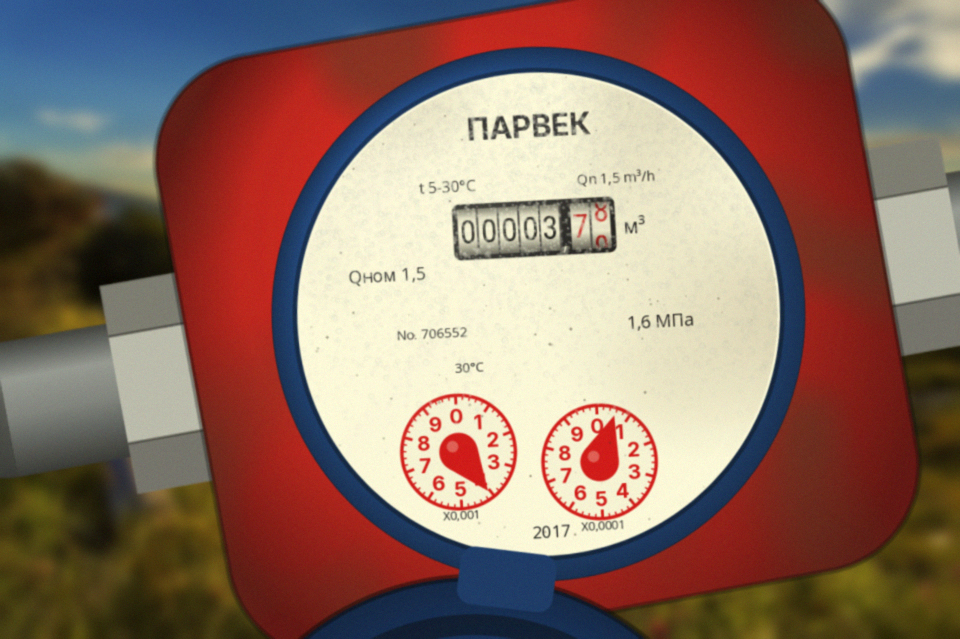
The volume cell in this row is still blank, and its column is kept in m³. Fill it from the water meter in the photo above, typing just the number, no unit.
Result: 3.7840
